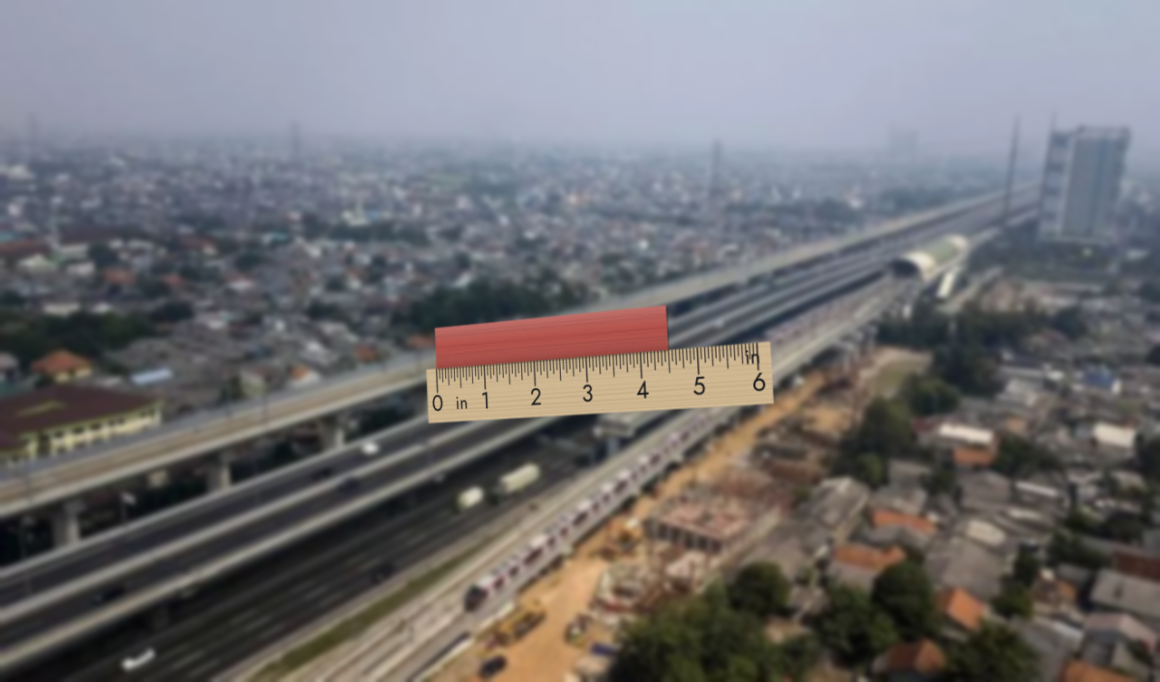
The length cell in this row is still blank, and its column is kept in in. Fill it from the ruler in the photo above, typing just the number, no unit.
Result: 4.5
